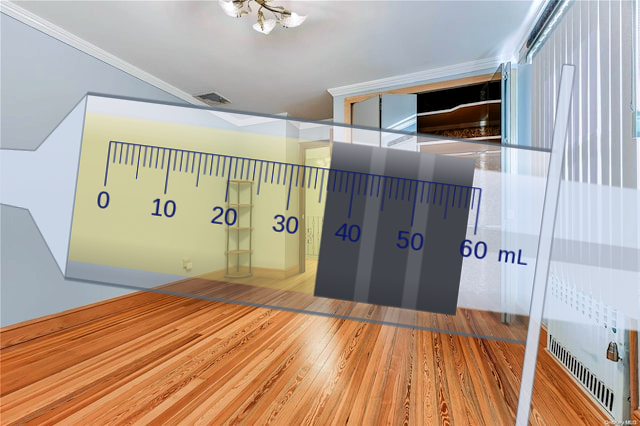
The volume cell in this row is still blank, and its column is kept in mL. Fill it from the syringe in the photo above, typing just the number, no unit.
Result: 36
